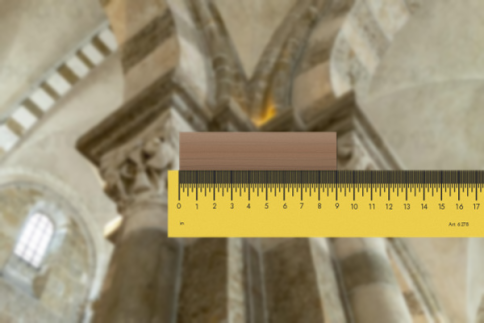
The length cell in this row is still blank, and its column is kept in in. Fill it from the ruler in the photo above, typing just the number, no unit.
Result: 9
